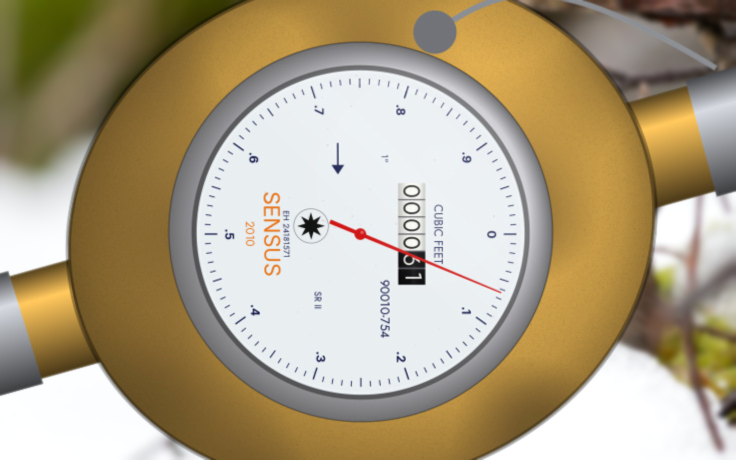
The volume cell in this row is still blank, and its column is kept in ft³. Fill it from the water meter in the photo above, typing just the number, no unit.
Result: 61.06
